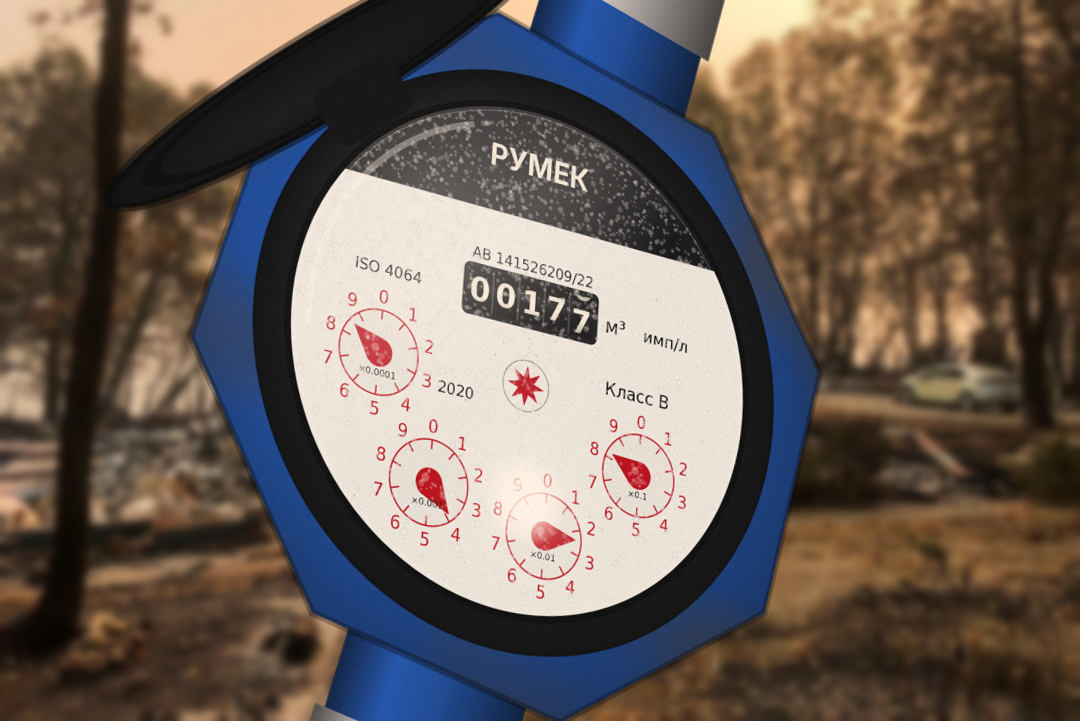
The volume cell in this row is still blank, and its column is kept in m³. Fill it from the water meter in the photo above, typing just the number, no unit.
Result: 176.8238
